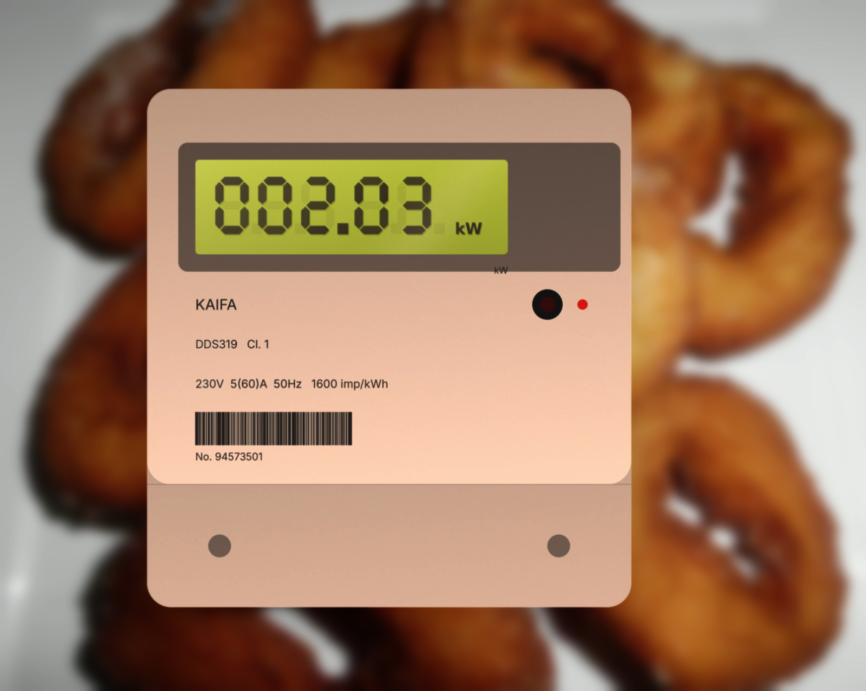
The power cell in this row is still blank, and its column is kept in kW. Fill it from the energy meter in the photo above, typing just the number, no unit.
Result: 2.03
